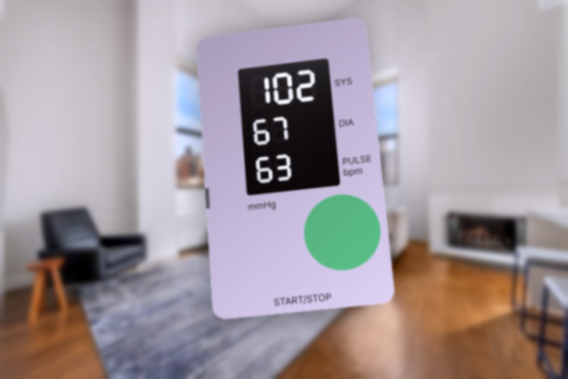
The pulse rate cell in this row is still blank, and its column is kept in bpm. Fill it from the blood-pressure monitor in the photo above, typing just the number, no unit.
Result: 63
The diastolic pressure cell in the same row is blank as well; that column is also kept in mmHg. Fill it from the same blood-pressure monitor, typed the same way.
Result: 67
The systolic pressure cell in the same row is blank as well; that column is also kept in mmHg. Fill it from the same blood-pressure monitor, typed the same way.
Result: 102
